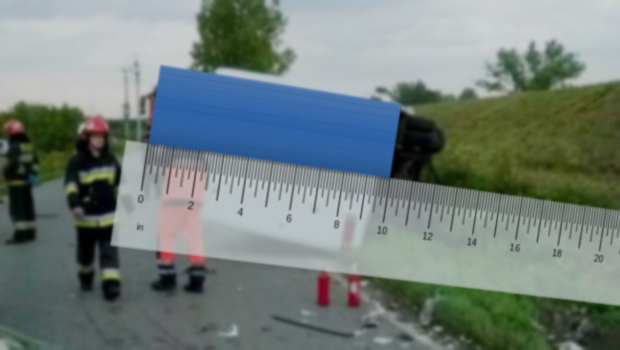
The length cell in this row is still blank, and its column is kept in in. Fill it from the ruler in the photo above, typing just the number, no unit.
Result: 10
